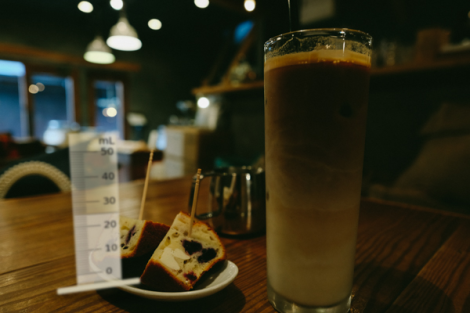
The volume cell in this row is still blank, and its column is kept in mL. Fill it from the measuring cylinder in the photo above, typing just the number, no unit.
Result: 25
